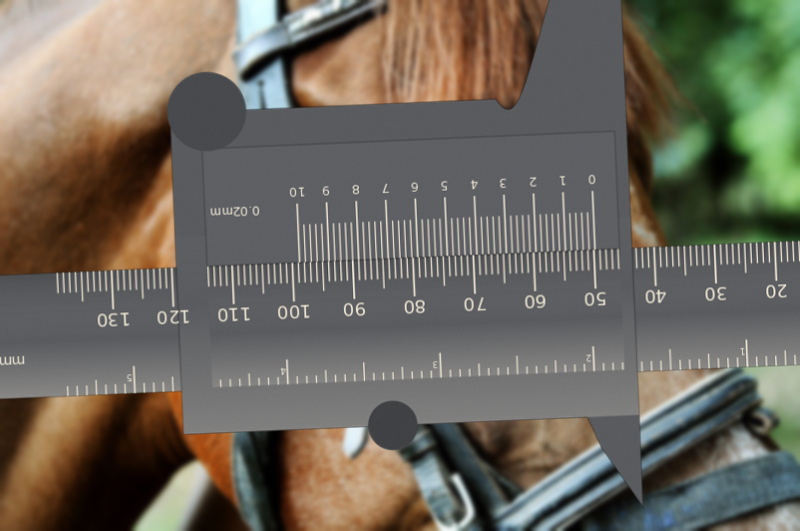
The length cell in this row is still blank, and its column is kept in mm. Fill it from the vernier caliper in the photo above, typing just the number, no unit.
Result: 49.8
